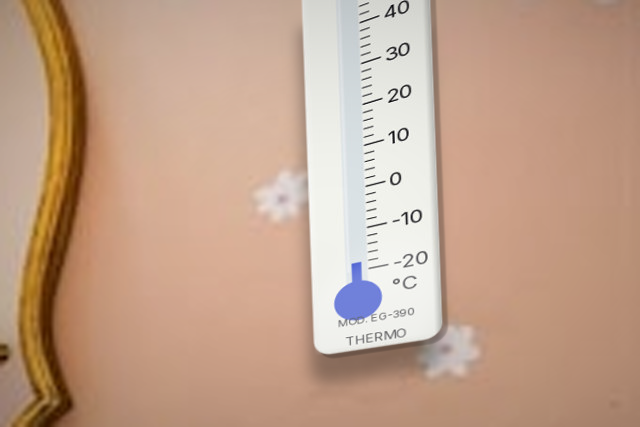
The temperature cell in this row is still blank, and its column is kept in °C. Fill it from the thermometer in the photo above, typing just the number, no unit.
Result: -18
